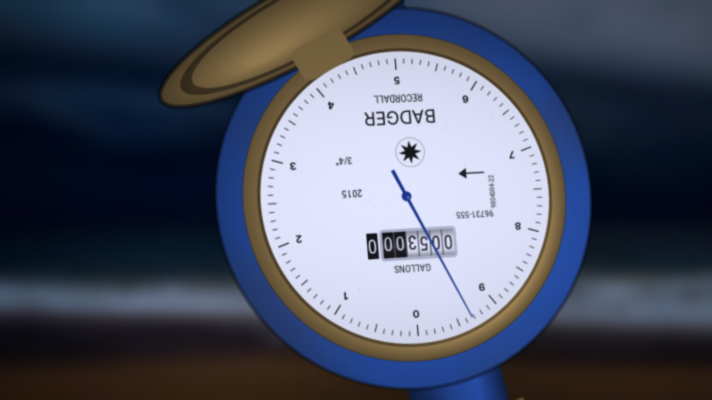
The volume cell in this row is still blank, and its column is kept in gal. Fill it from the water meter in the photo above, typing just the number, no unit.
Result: 52999.3
